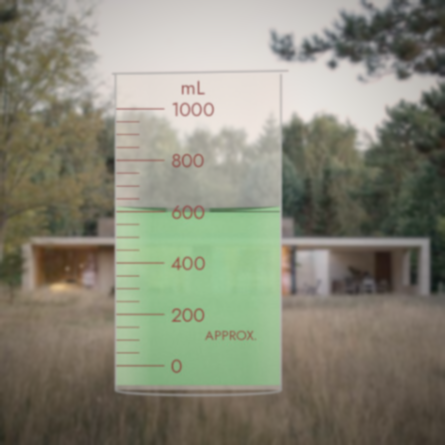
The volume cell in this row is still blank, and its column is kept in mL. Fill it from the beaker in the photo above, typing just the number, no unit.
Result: 600
